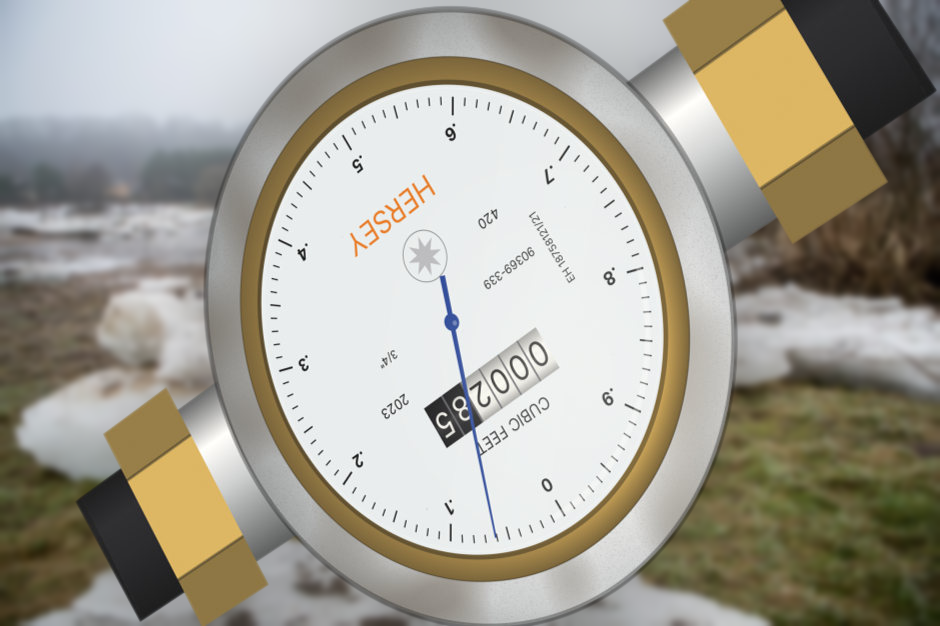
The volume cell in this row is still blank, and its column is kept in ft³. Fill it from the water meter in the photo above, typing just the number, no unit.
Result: 285.06
